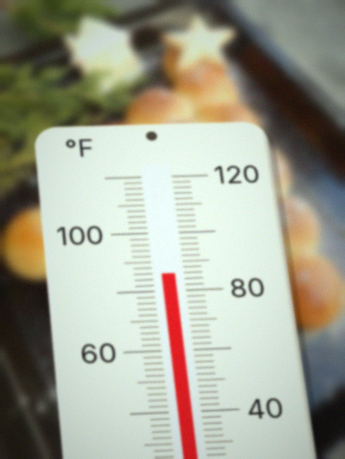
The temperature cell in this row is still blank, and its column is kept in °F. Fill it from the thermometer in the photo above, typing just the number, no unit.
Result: 86
